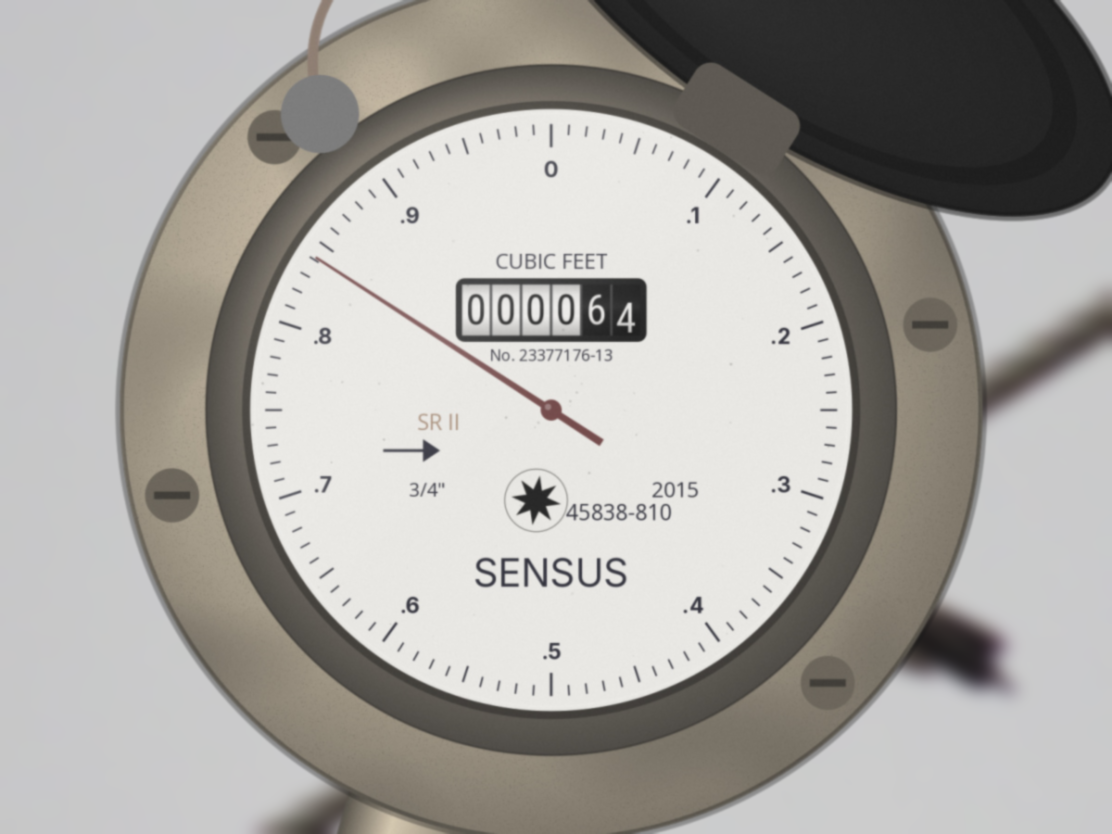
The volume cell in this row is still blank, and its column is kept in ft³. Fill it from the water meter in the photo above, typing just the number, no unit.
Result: 63.84
